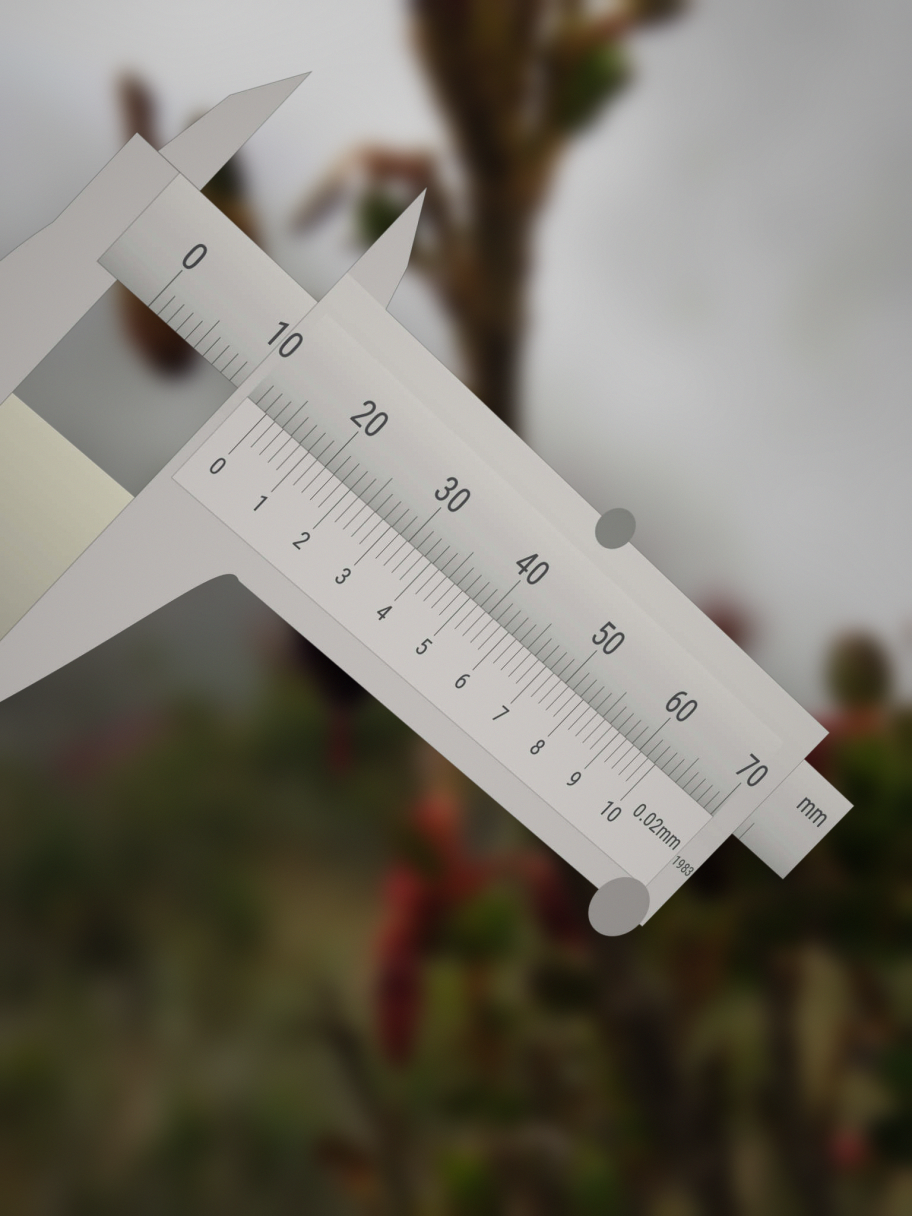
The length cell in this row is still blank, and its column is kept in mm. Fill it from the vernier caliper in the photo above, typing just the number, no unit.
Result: 13.2
